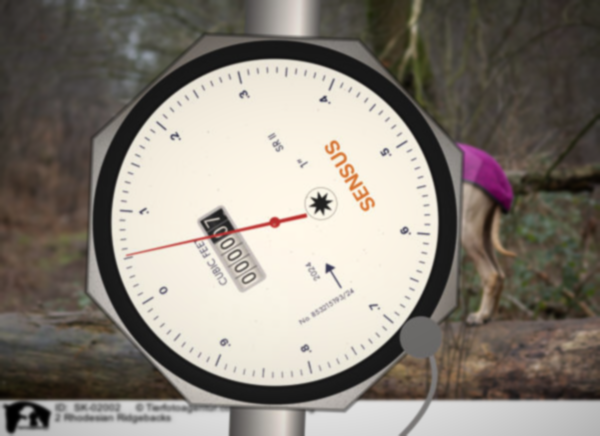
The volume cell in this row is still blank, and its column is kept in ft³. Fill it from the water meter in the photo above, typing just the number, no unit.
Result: 7.05
